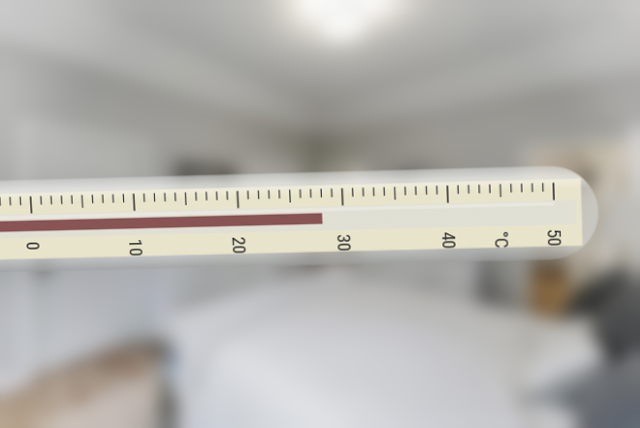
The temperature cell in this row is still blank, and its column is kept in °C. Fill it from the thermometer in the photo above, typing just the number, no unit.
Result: 28
